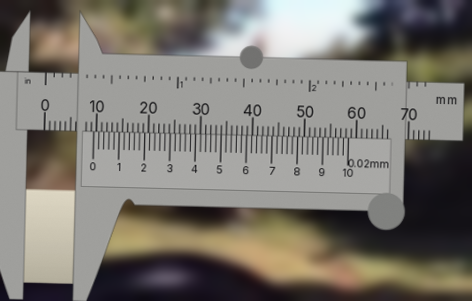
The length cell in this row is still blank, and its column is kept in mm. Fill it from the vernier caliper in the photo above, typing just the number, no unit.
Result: 9.5
